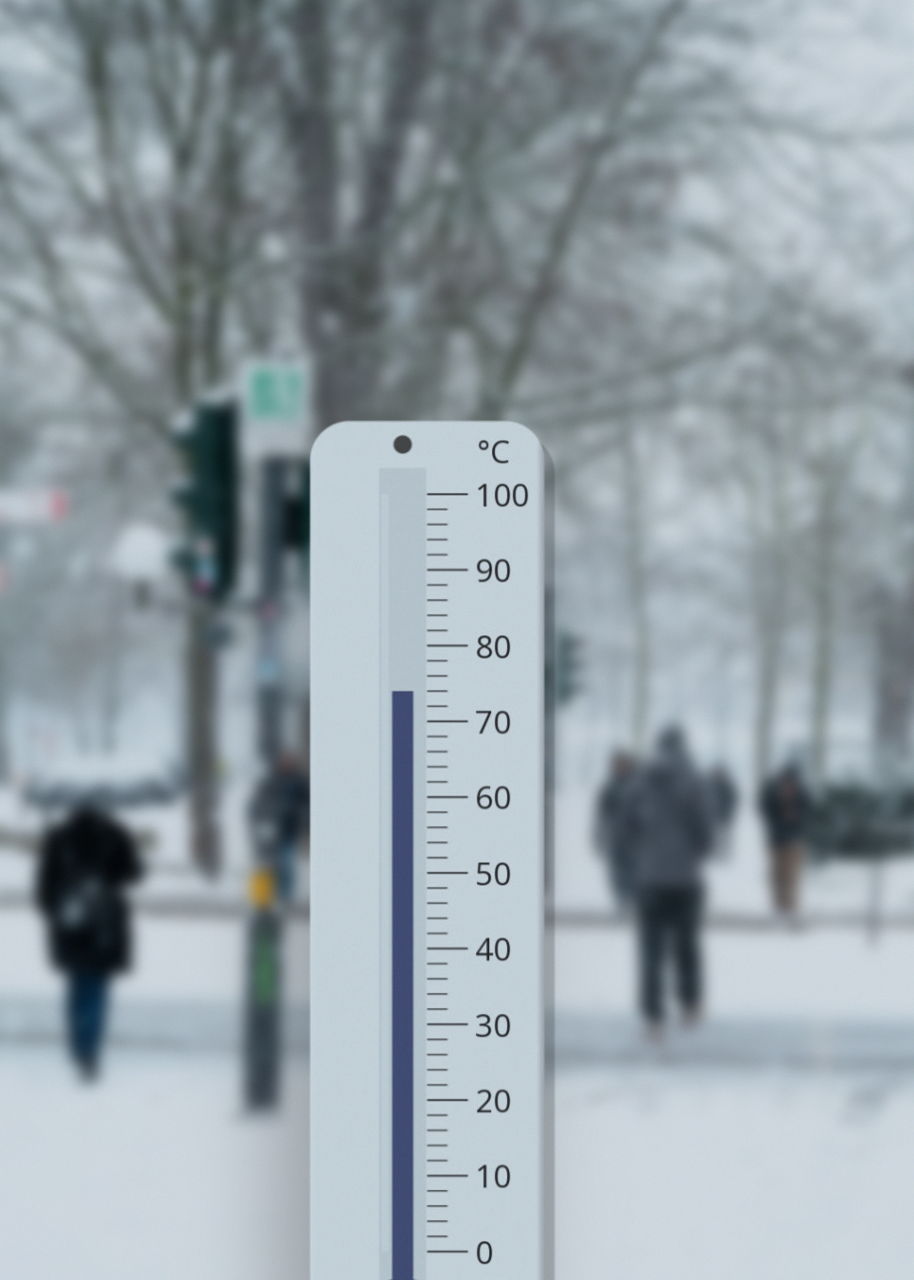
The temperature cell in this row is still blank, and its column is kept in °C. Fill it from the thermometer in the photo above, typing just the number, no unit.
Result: 74
